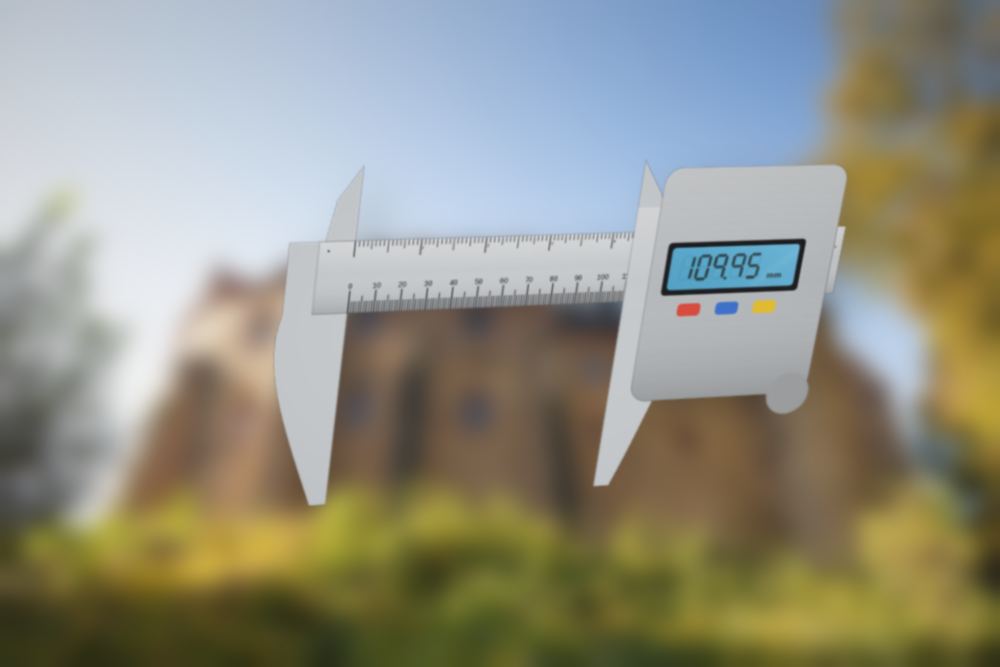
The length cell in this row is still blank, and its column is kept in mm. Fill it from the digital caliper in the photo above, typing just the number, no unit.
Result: 109.95
